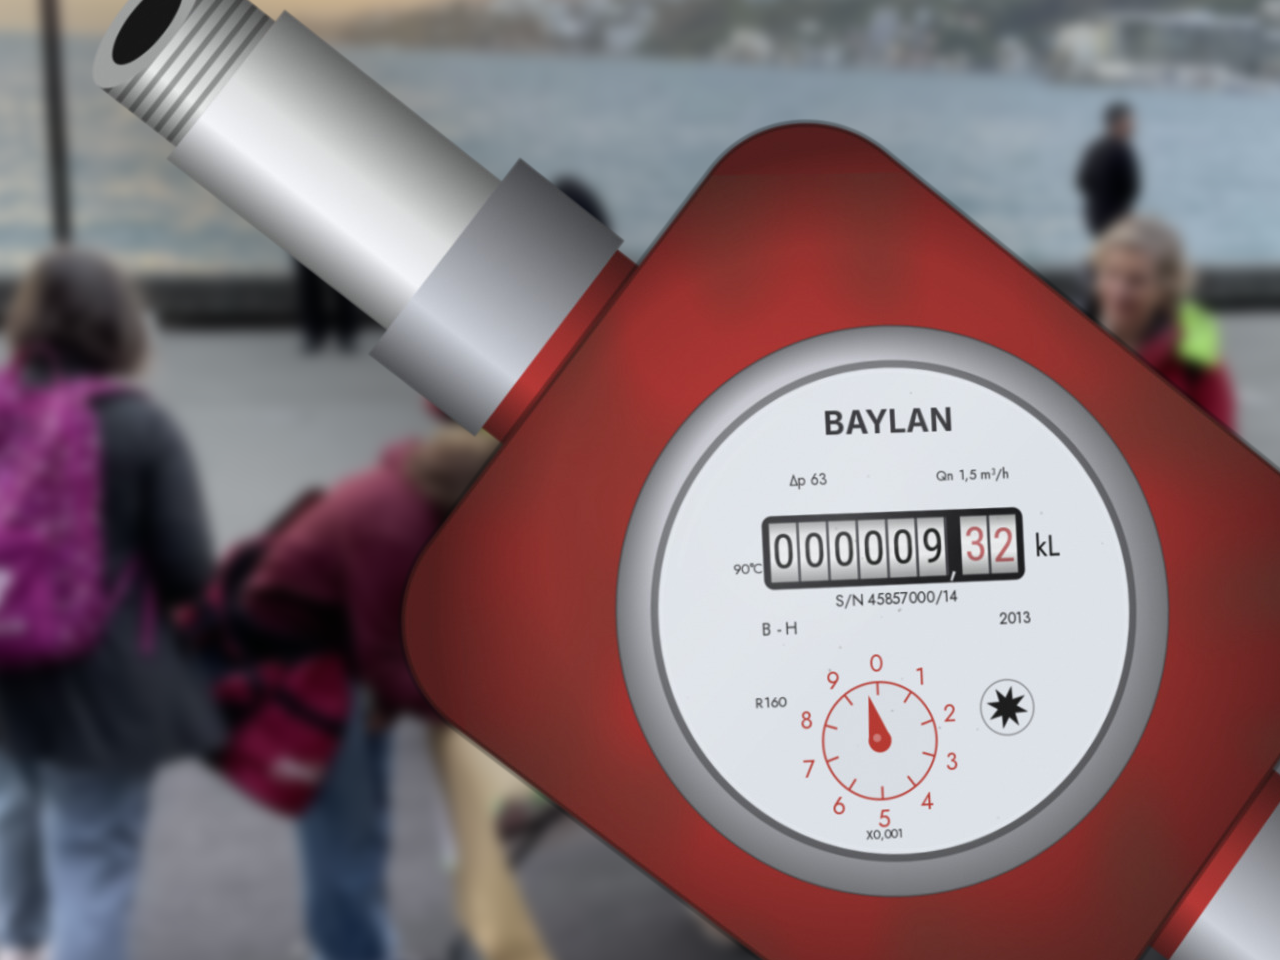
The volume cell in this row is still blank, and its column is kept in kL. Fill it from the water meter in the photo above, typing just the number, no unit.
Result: 9.319
